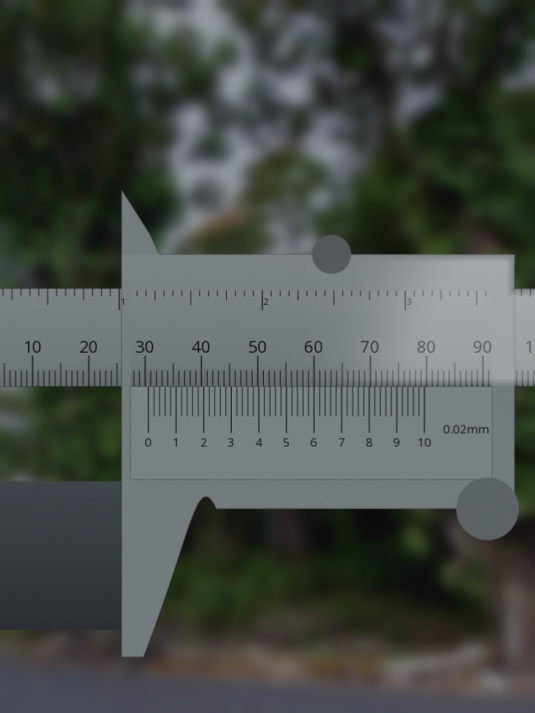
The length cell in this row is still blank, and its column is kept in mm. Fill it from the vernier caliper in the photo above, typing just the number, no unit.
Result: 30.6
